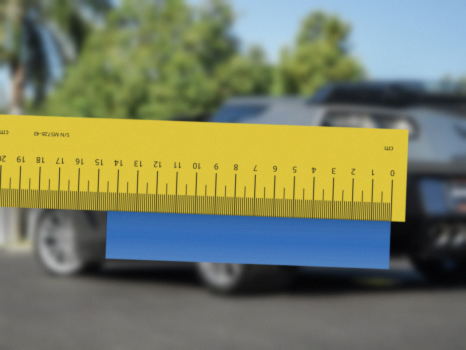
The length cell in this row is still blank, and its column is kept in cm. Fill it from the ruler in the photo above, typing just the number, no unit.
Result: 14.5
